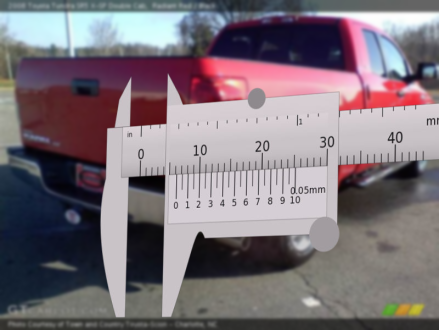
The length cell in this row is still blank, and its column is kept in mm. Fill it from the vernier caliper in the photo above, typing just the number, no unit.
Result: 6.2
